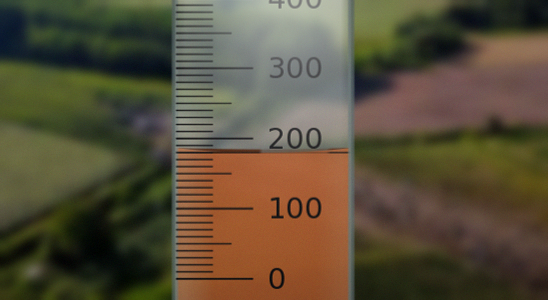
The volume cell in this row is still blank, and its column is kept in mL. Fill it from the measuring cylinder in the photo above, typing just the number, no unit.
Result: 180
